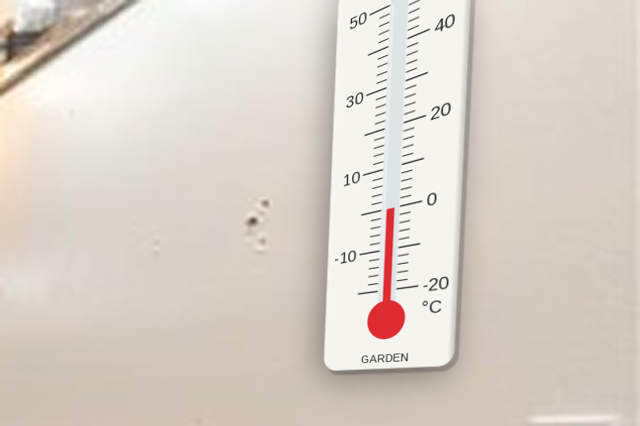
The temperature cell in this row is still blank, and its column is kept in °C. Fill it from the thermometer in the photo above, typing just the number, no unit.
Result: 0
